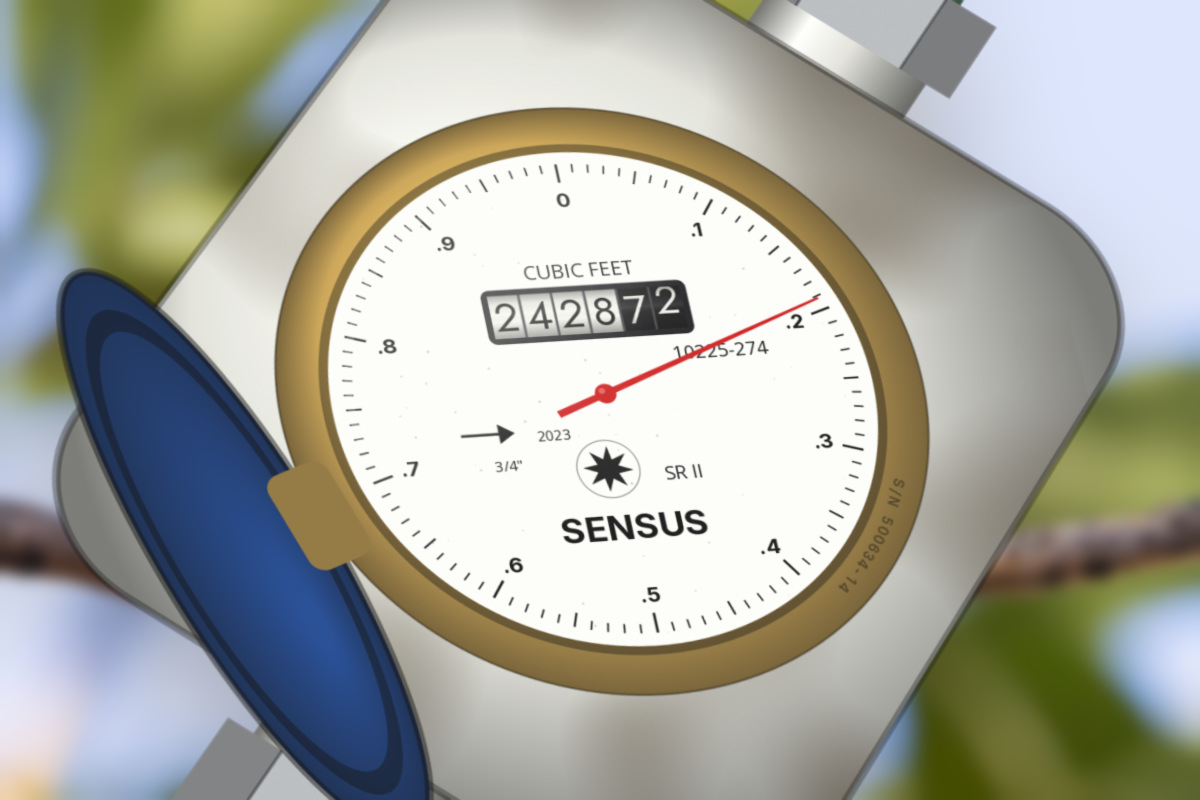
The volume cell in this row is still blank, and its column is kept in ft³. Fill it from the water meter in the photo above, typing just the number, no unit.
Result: 242872.19
